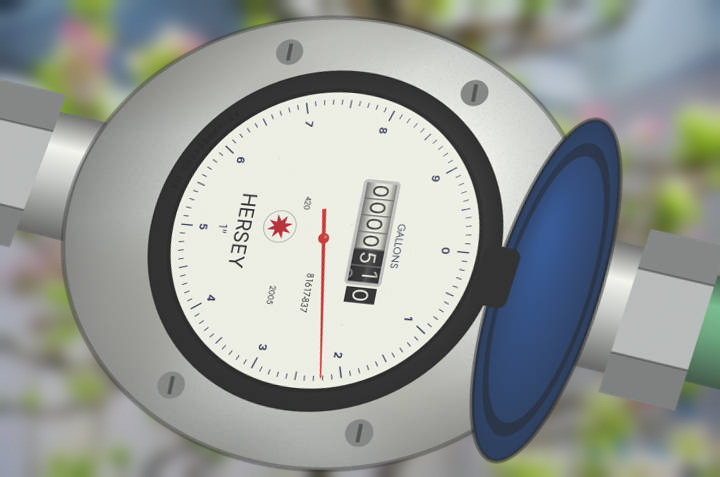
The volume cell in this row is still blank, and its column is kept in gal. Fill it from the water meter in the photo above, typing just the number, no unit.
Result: 512.2
